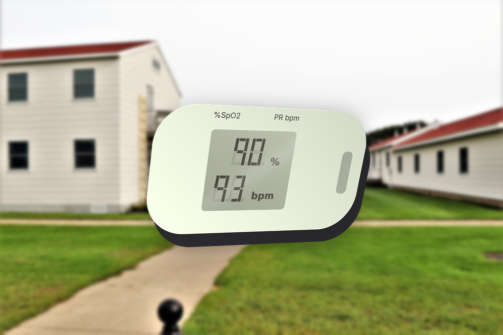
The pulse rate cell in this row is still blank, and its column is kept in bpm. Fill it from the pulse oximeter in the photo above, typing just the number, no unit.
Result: 93
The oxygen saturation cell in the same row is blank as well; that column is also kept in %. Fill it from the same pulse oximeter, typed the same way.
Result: 90
